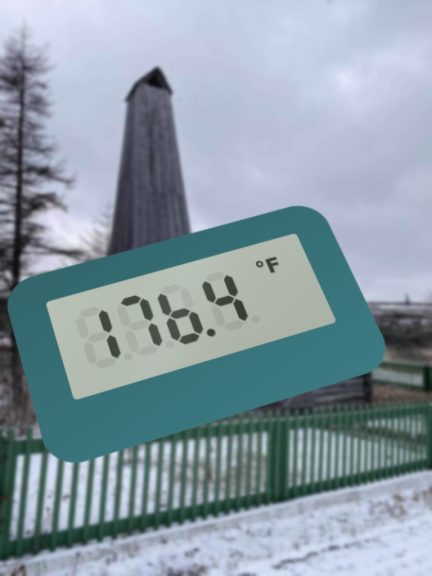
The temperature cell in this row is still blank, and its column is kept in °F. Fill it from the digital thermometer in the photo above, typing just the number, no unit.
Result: 176.4
